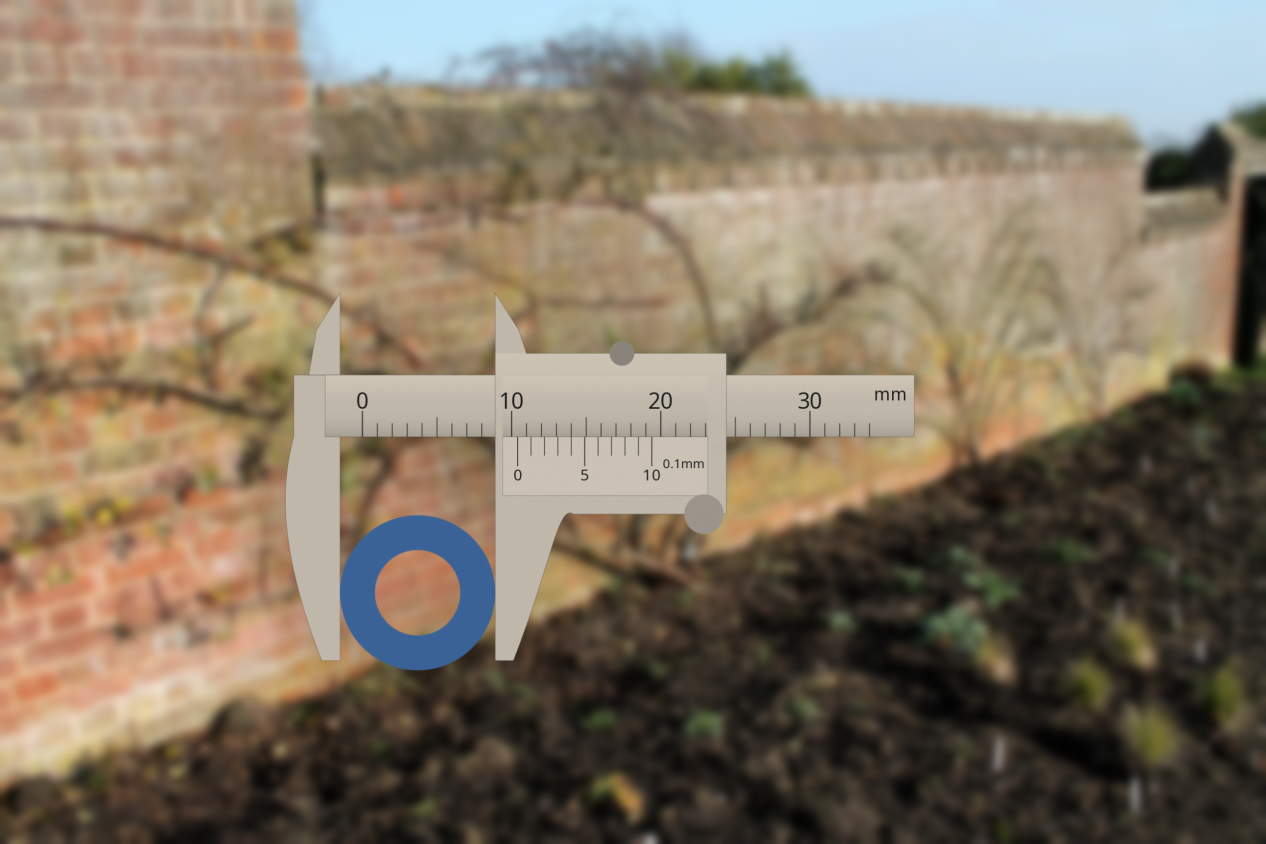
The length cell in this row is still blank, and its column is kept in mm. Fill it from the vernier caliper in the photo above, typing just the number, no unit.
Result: 10.4
